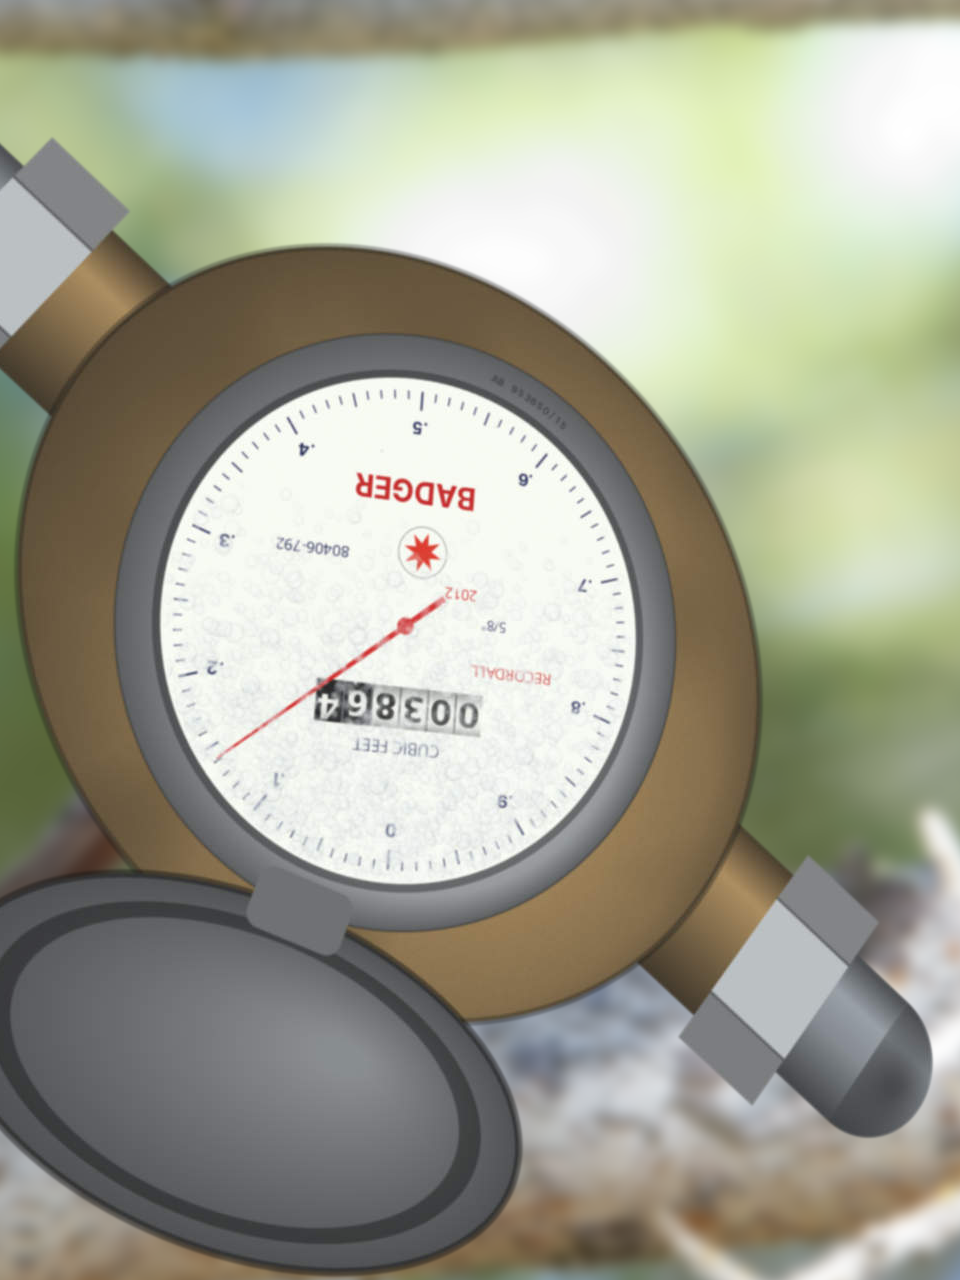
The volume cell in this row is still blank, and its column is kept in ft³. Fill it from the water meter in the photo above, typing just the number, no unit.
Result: 3864.14
